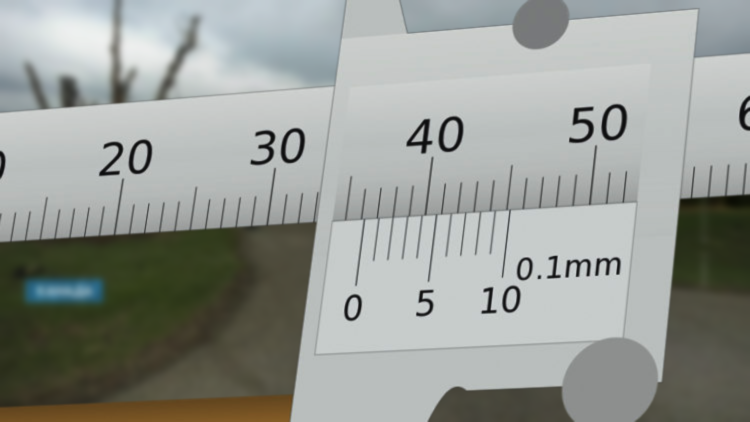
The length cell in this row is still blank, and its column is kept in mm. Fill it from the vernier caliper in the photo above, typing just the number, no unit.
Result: 36.2
